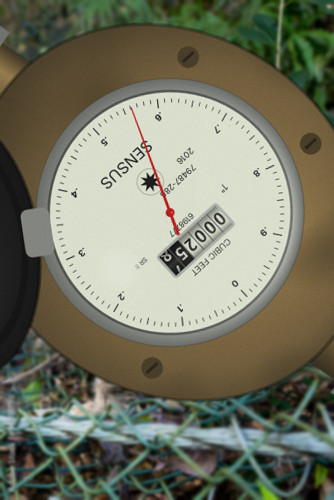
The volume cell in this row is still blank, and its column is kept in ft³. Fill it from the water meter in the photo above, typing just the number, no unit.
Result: 257.56
